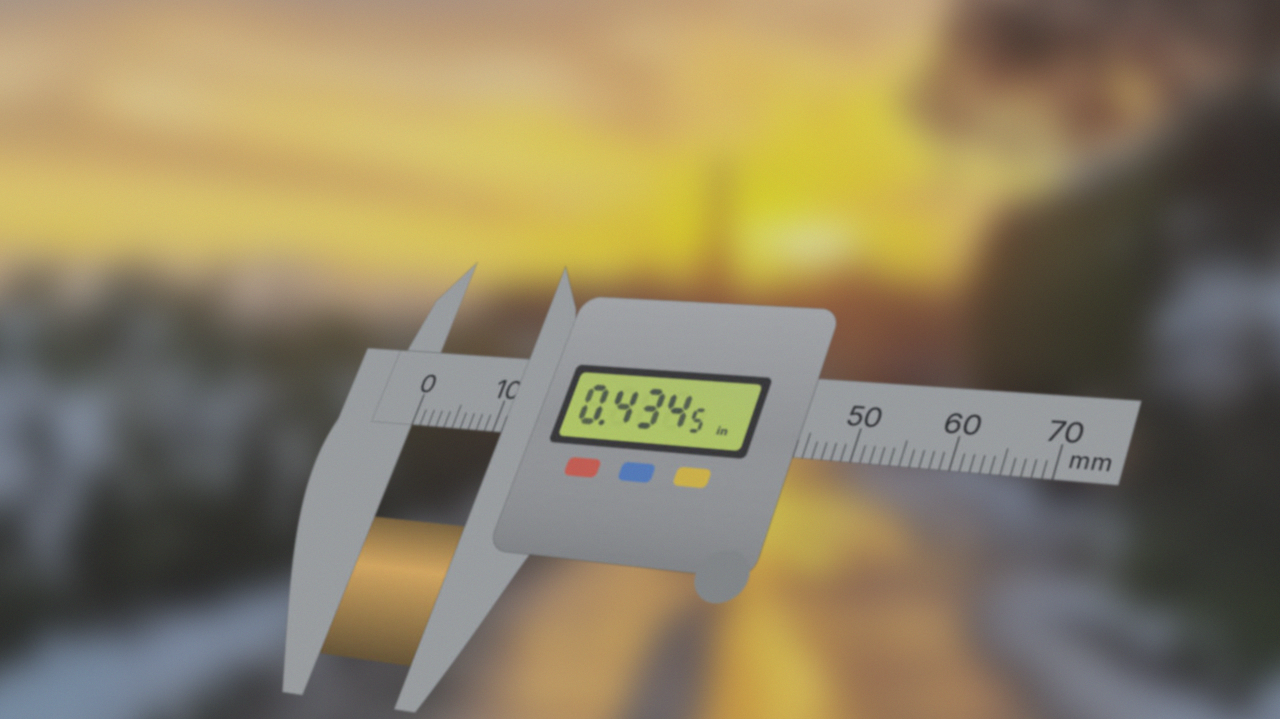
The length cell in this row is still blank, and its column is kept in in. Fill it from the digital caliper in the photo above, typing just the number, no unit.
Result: 0.4345
